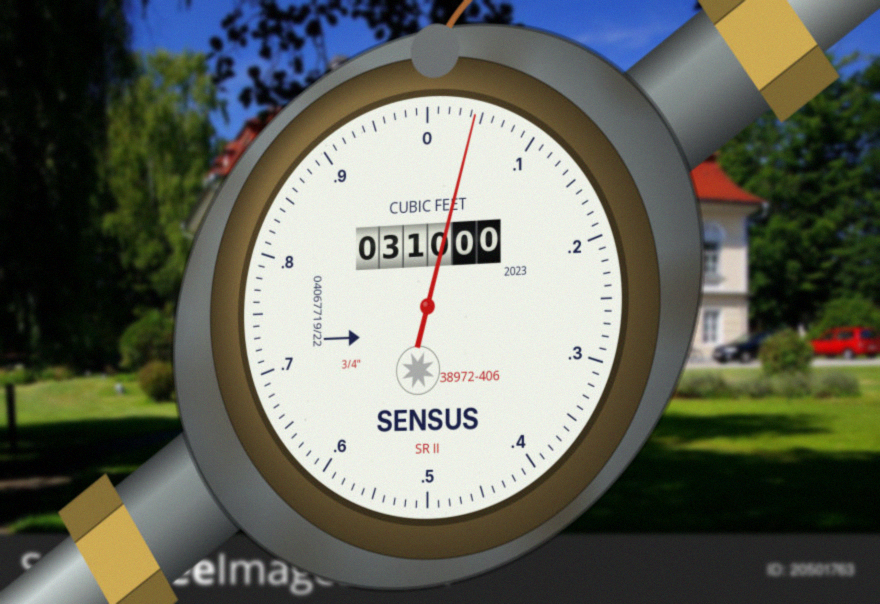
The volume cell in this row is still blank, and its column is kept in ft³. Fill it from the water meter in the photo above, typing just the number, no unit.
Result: 31000.04
